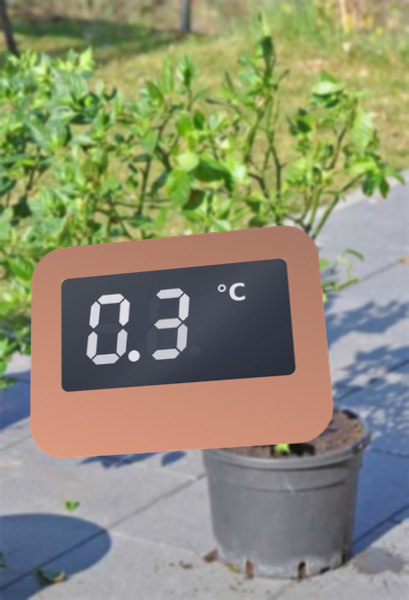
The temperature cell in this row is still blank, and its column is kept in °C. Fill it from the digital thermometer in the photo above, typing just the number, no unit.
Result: 0.3
